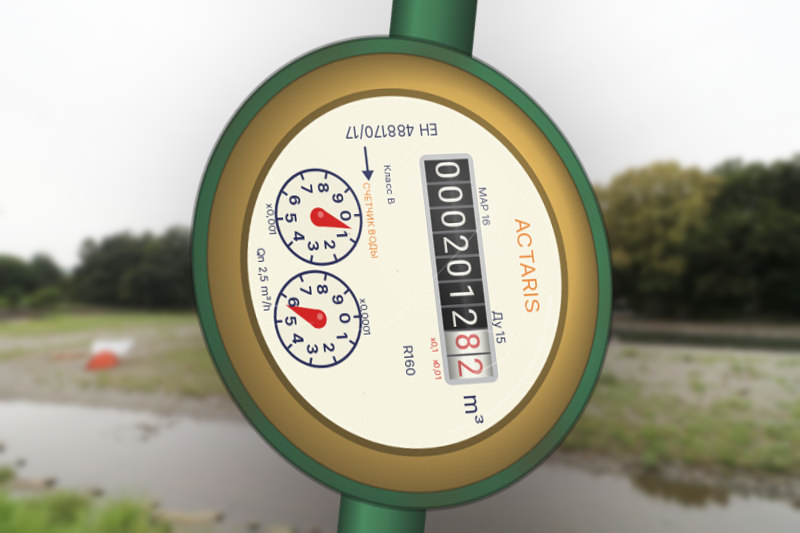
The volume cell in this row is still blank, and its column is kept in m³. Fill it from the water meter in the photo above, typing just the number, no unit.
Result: 2012.8205
